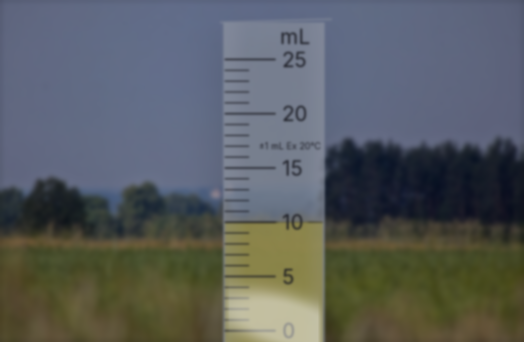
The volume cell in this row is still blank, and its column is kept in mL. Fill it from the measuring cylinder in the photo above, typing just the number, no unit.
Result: 10
